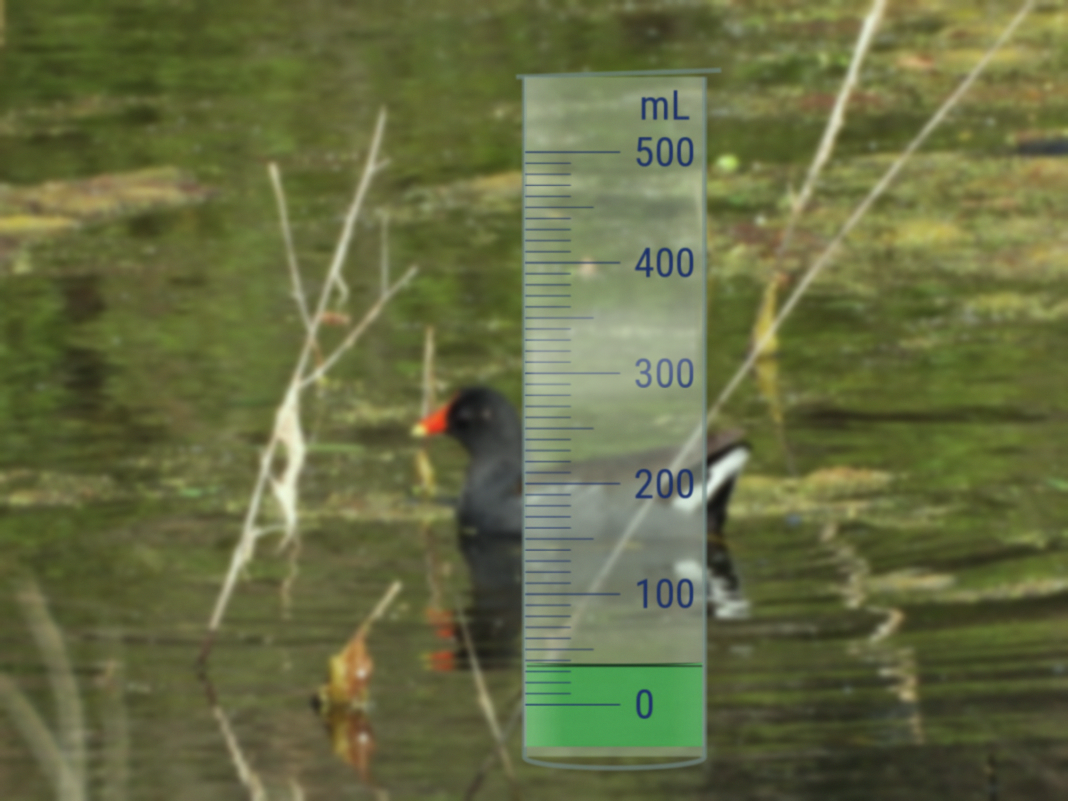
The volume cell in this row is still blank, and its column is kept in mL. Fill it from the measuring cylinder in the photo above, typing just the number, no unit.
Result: 35
